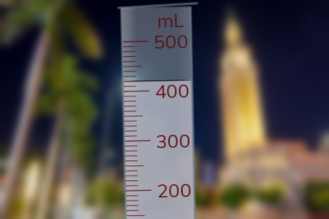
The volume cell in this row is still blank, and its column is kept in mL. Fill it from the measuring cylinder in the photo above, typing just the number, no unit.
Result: 420
